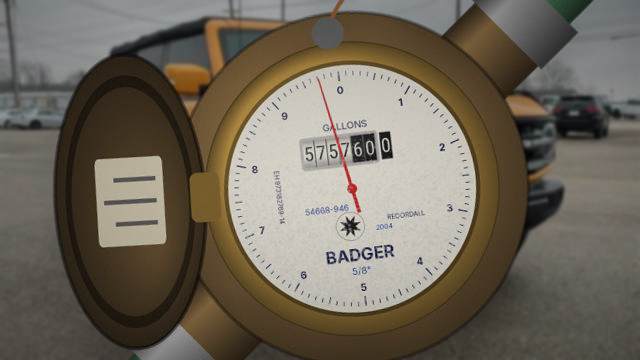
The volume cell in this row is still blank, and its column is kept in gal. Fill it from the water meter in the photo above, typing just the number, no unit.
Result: 5757599.7
